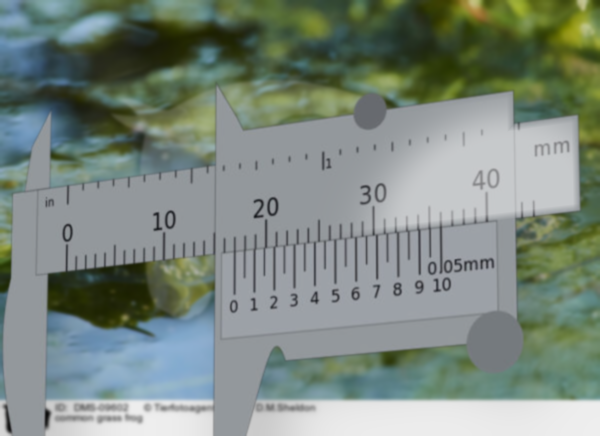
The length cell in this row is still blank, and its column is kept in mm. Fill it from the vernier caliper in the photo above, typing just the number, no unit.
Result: 17.0
